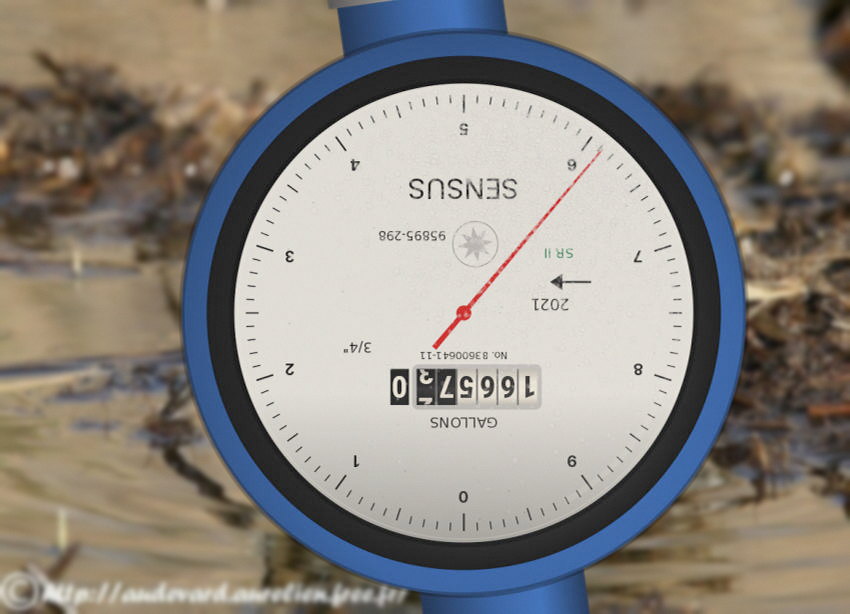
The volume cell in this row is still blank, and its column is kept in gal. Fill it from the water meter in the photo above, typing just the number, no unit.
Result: 1665726.1
